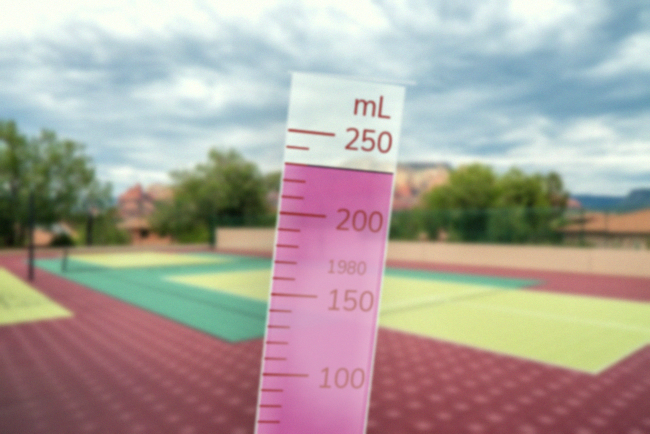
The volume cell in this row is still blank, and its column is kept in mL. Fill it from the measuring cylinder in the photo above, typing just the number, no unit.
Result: 230
